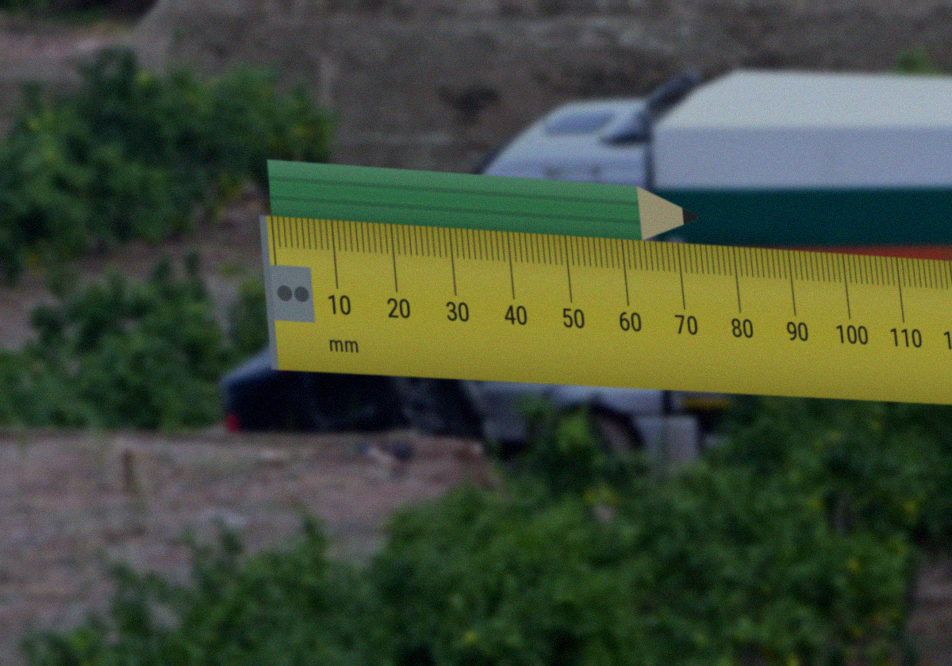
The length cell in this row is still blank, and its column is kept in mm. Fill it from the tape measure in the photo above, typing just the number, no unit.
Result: 74
